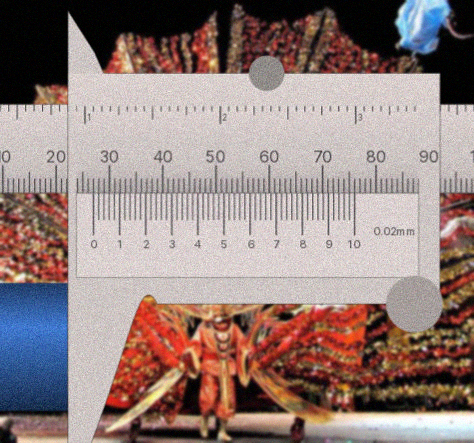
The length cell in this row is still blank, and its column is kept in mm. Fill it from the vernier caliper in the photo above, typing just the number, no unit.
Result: 27.0
